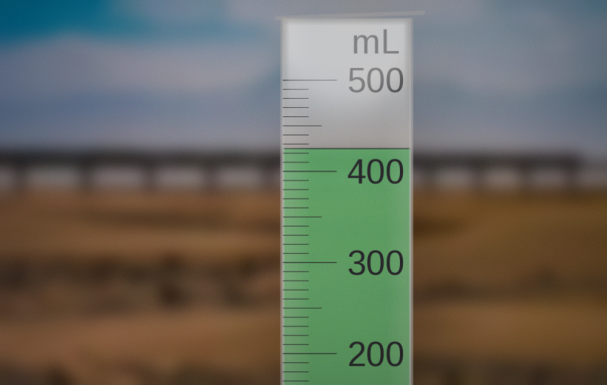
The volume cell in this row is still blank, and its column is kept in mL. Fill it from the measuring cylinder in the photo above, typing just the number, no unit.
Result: 425
